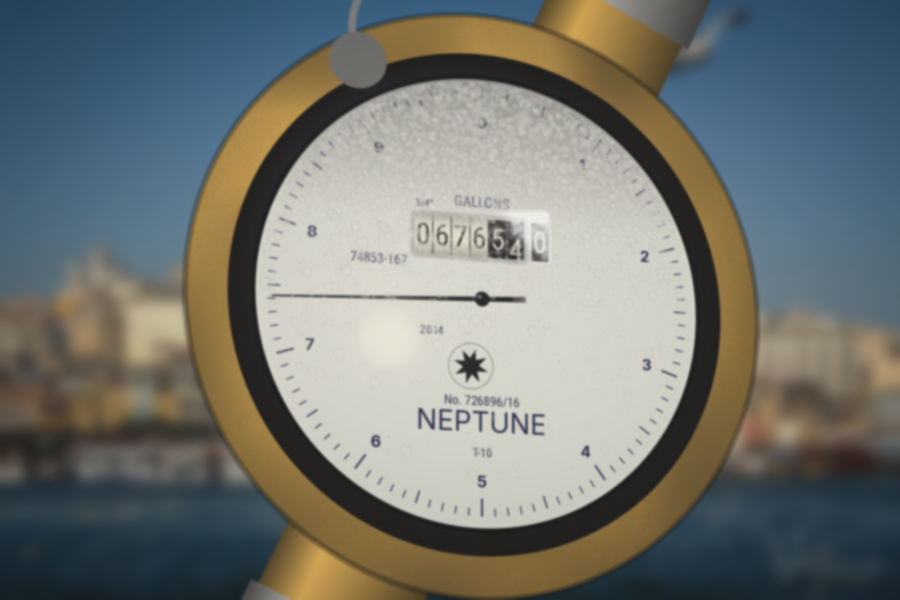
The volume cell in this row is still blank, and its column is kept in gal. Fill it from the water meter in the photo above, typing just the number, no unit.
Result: 676537.4
